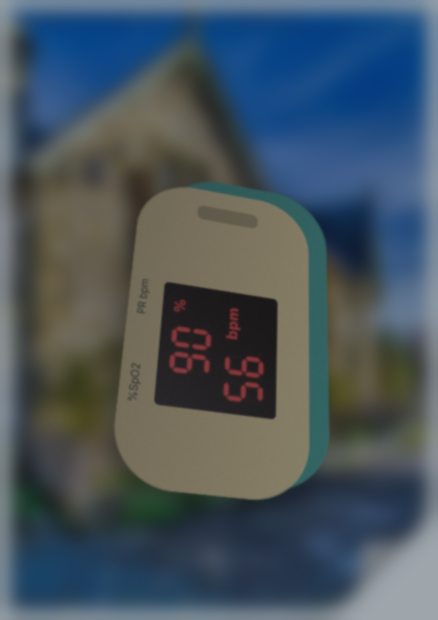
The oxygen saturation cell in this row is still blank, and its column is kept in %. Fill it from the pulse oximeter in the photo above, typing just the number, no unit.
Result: 90
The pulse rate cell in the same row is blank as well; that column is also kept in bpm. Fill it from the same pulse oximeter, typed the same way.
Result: 56
